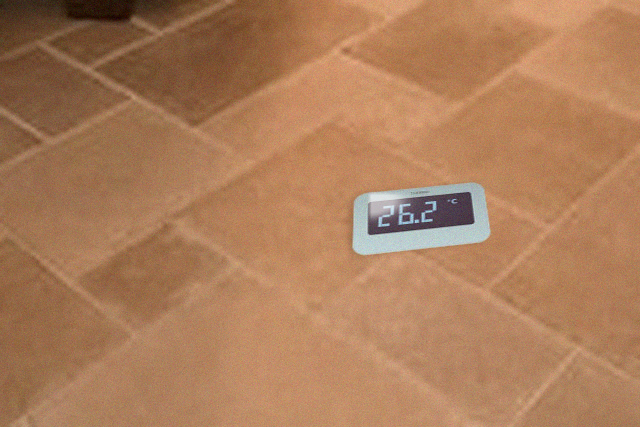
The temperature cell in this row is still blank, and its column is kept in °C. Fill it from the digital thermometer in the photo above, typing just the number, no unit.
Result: 26.2
